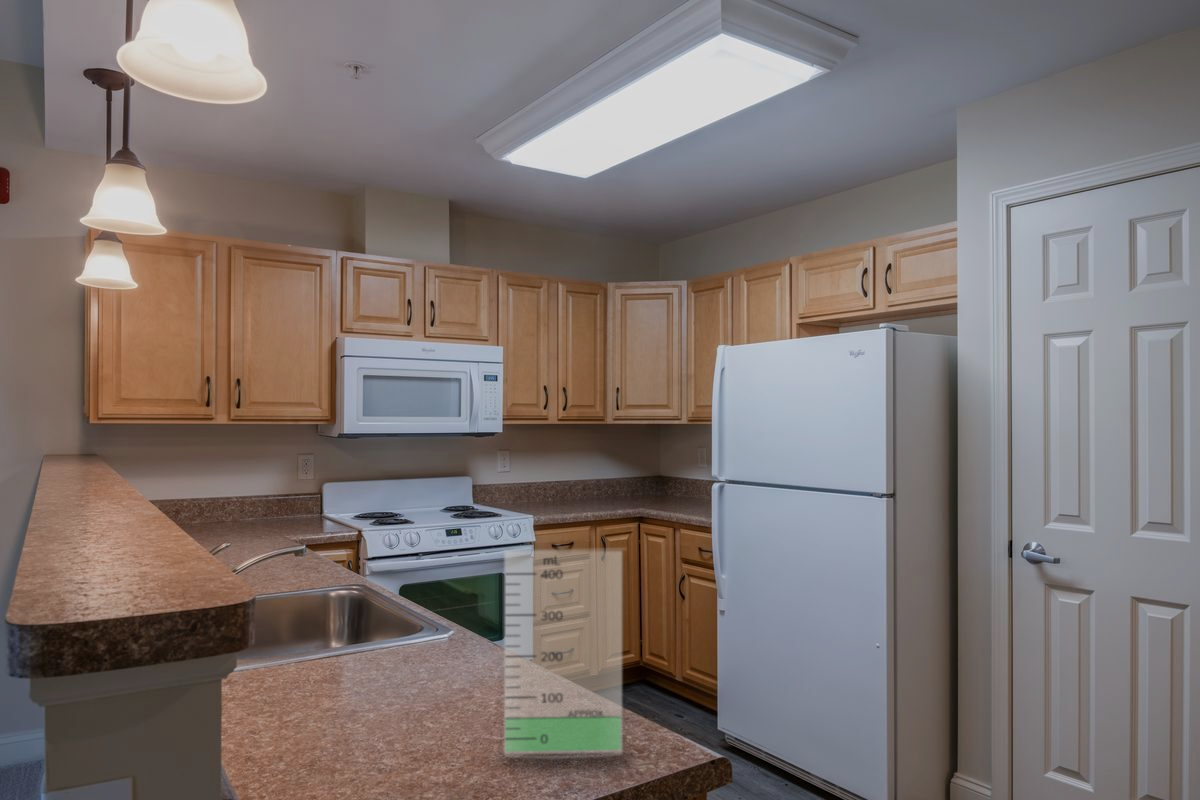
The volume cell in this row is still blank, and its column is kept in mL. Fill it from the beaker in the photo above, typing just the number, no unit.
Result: 50
